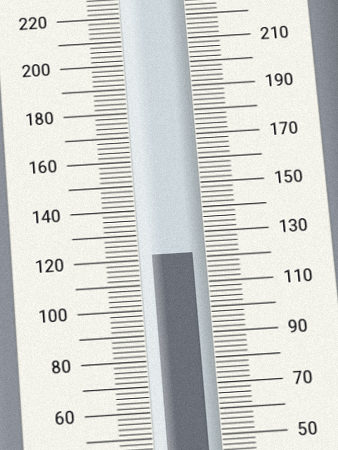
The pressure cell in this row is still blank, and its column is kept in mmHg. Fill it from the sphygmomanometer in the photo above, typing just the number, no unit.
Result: 122
